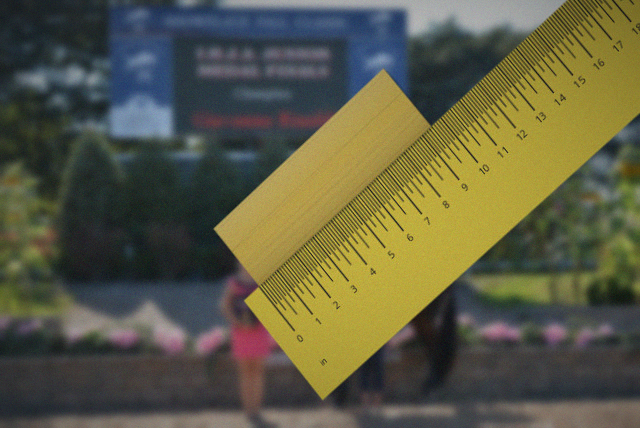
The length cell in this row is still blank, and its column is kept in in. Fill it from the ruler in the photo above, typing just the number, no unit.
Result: 9.5
